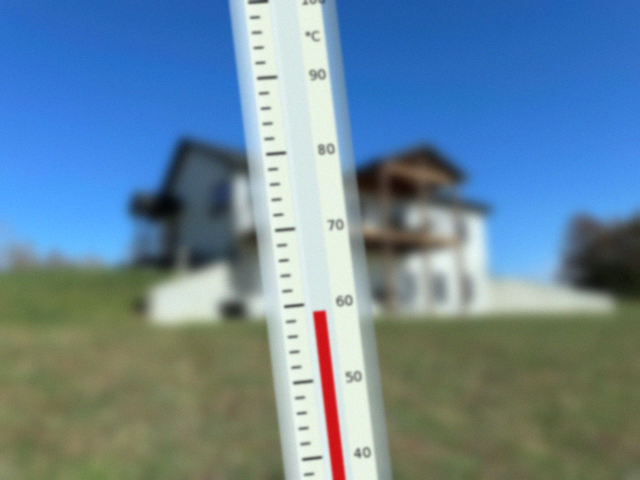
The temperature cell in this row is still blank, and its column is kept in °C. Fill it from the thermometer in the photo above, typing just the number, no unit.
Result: 59
